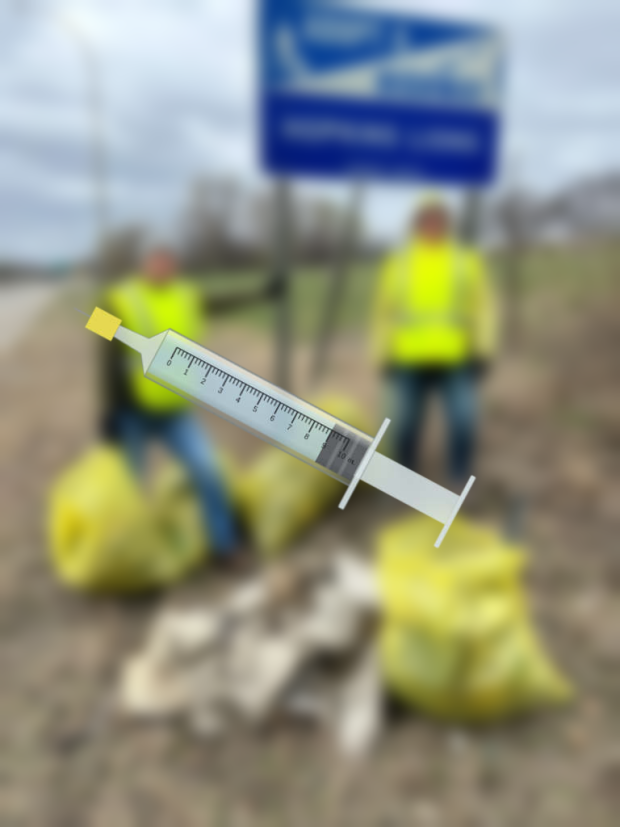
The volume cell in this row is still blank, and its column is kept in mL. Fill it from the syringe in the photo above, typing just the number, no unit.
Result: 9
